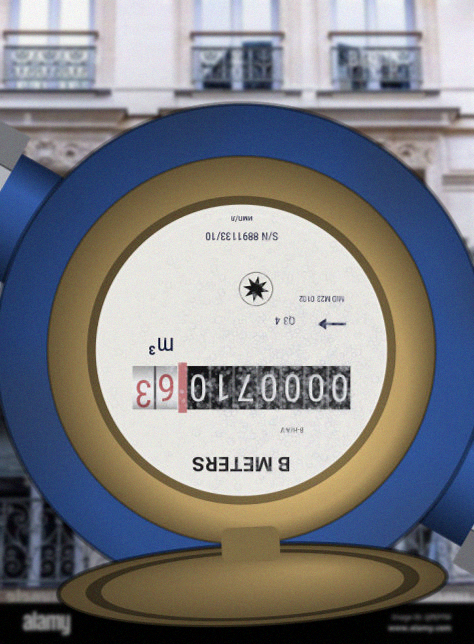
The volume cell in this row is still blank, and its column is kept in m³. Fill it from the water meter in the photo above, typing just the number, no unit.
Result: 710.63
